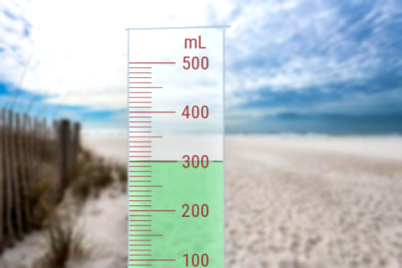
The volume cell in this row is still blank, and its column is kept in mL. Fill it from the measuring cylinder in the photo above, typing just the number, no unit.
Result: 300
